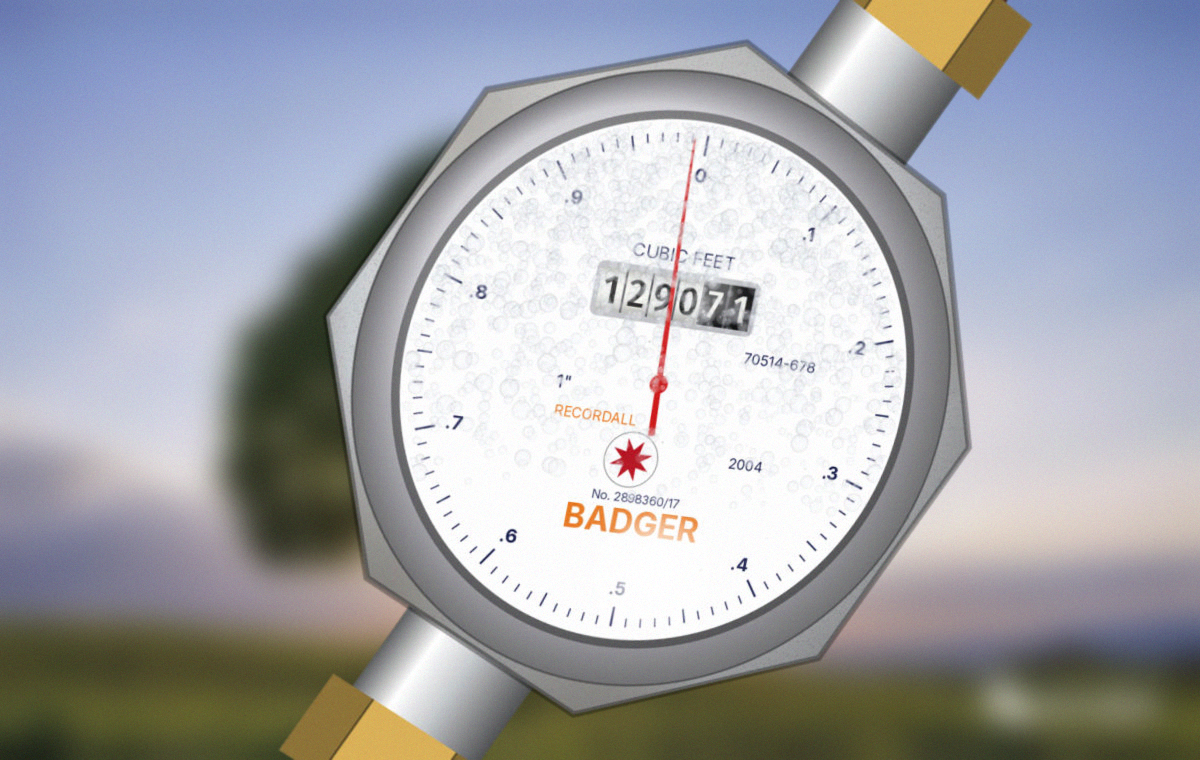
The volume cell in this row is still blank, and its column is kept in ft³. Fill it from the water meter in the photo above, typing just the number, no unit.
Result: 129070.99
